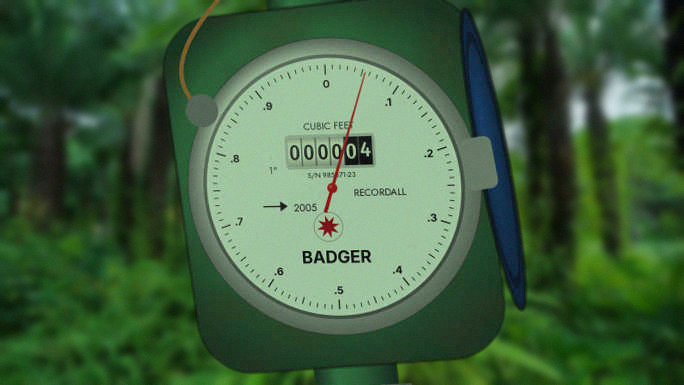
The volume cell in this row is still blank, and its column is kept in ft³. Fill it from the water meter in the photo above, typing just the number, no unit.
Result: 4.05
